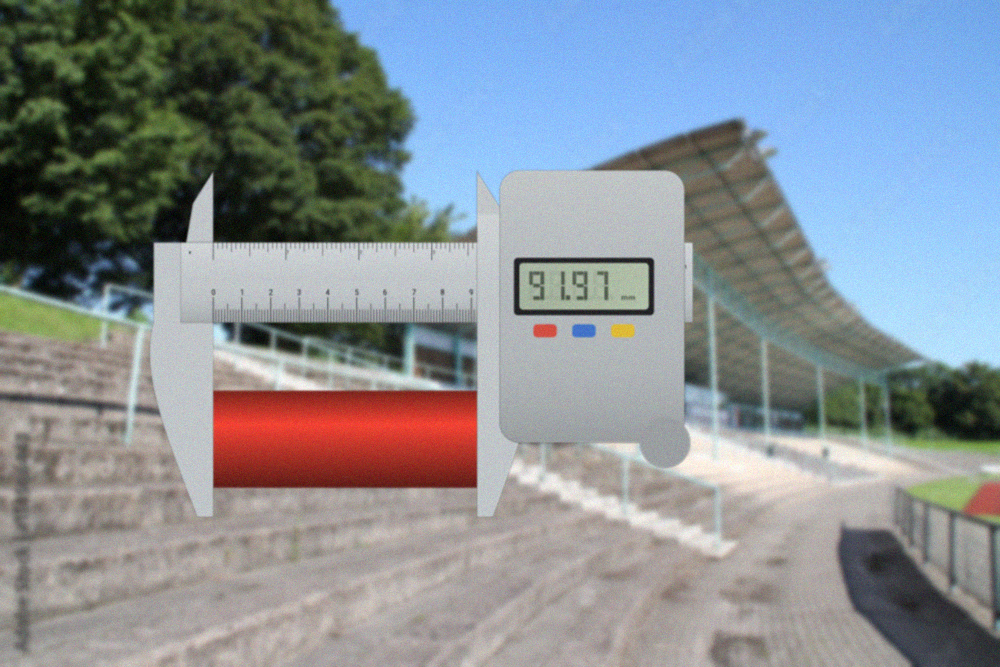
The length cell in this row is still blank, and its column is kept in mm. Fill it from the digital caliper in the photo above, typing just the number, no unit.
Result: 91.97
